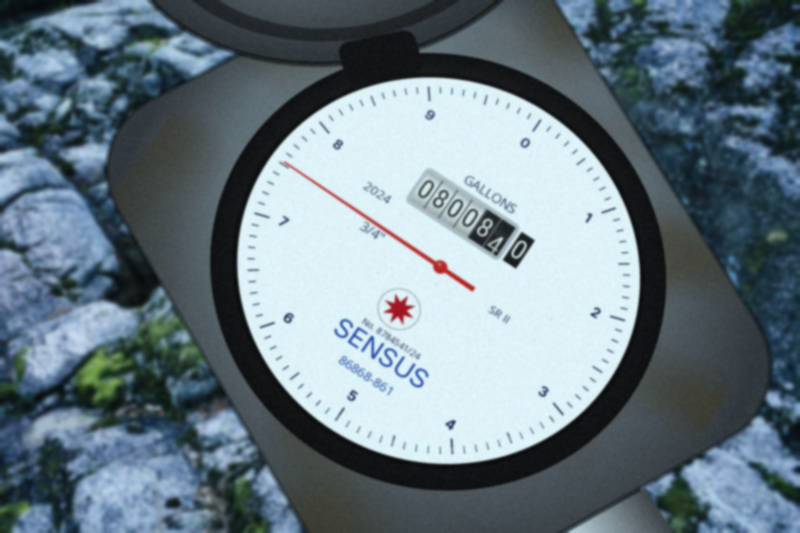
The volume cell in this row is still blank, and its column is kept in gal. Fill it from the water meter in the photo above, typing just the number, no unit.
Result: 800837.5
